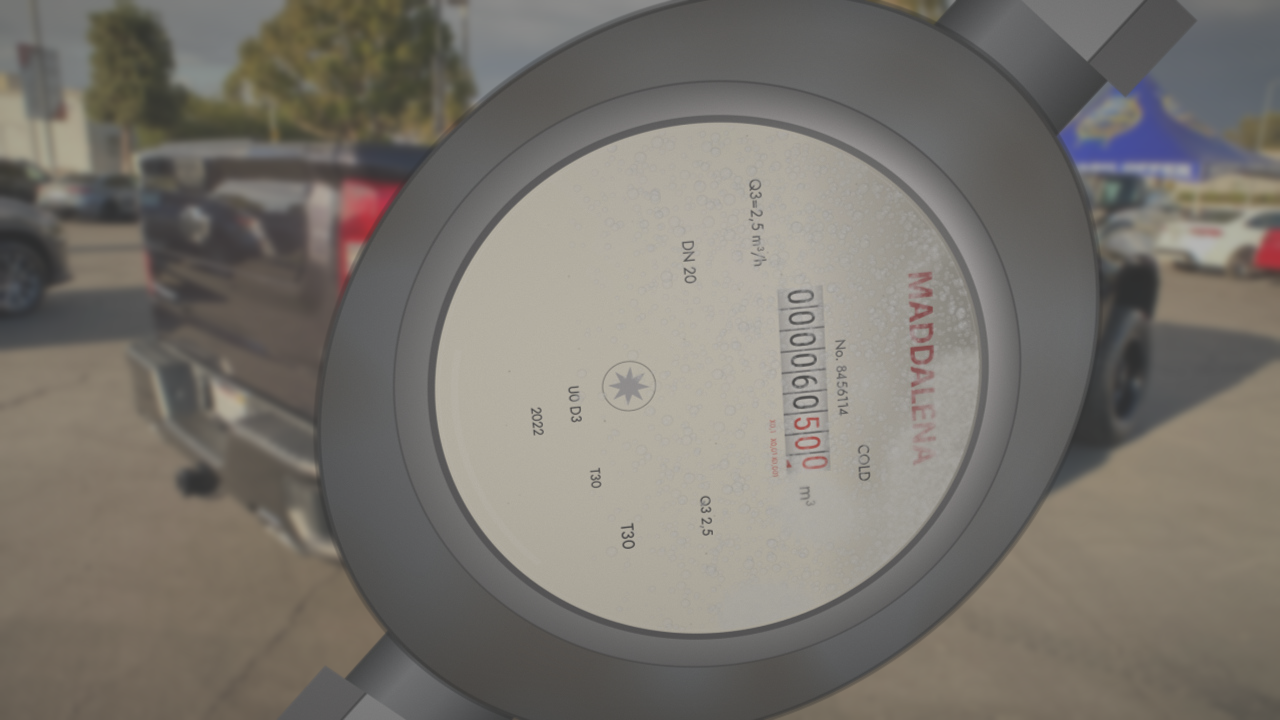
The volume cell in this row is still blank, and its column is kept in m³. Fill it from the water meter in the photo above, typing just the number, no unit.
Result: 60.500
